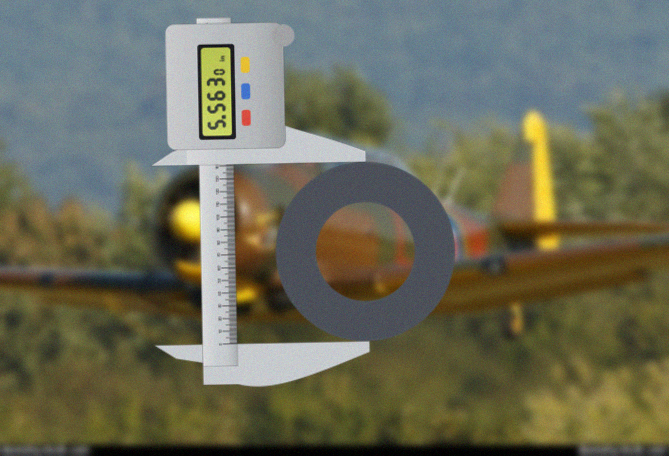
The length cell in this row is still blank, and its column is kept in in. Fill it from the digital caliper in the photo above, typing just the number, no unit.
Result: 5.5630
